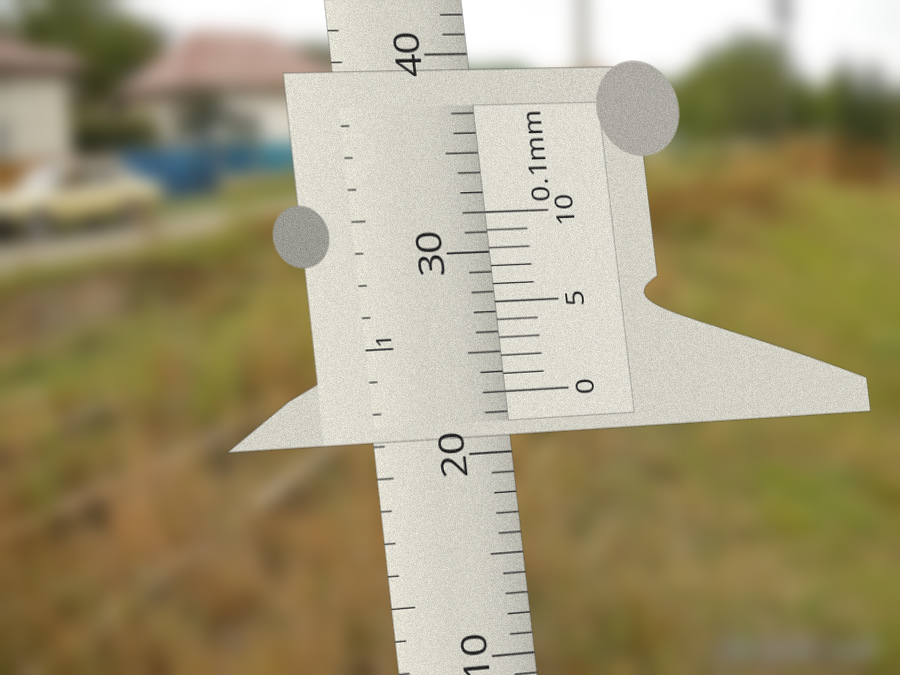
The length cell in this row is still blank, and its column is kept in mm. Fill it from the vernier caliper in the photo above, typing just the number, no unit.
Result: 23.0
